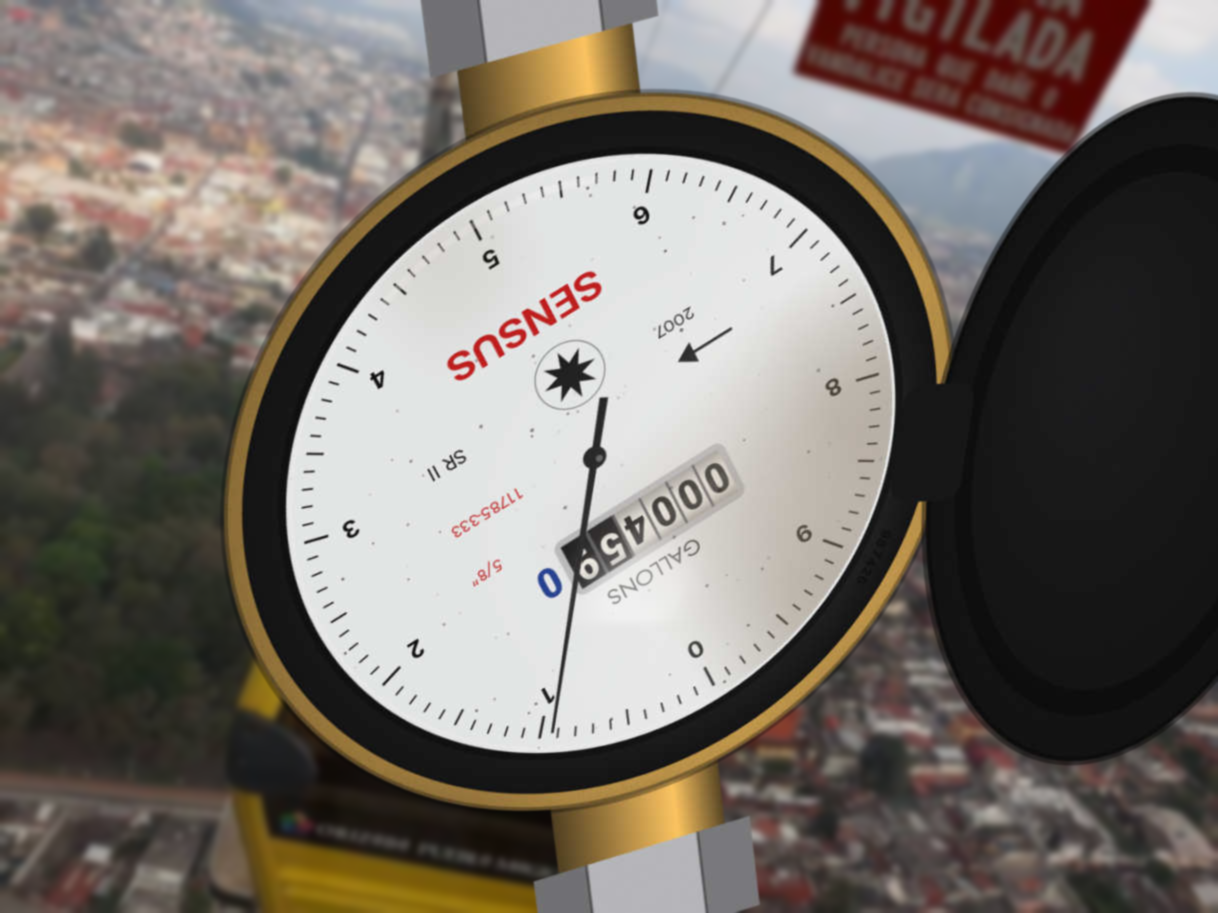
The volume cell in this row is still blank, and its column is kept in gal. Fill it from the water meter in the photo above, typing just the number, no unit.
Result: 4590.9
